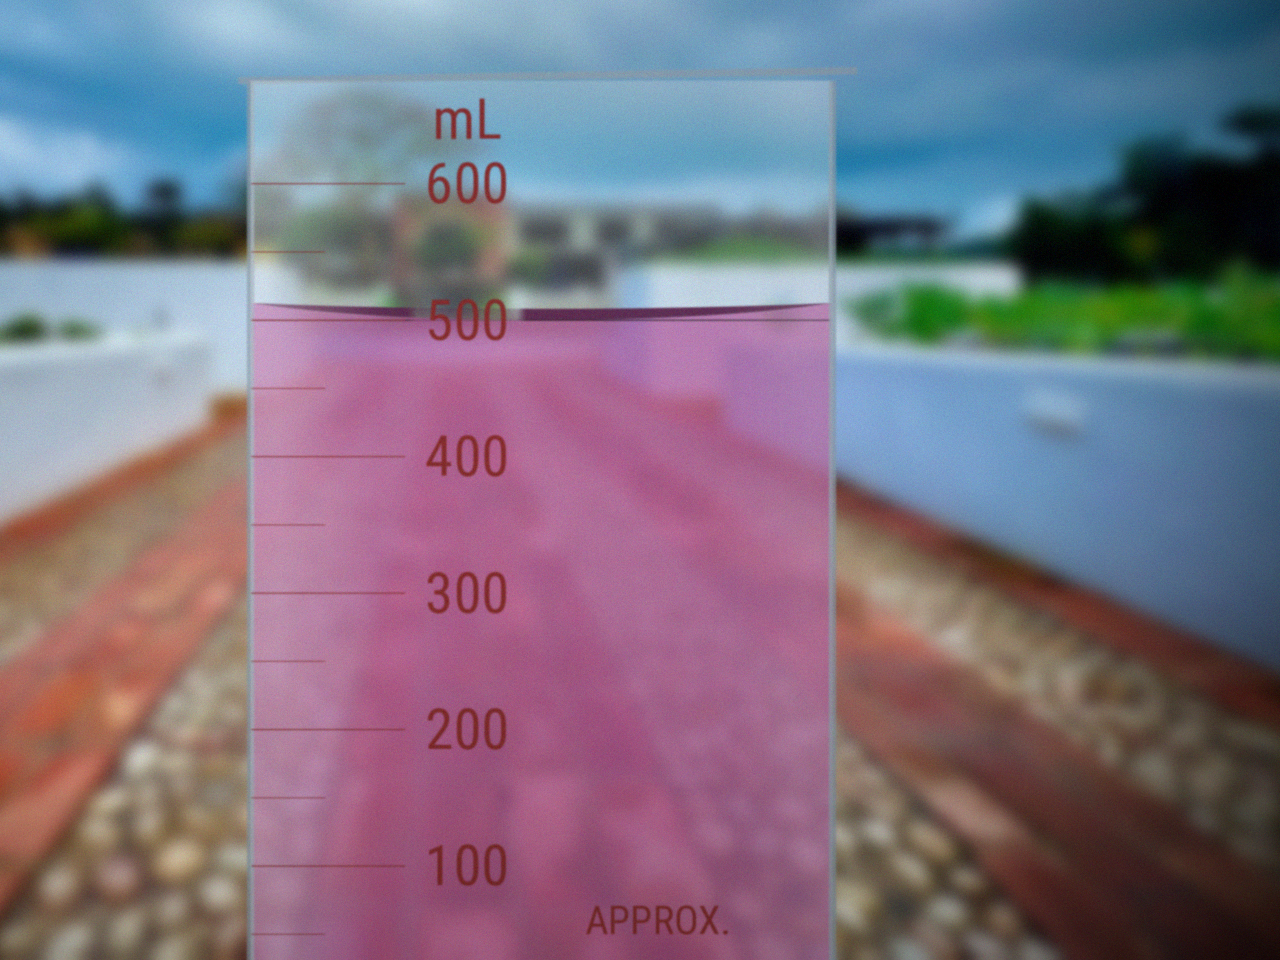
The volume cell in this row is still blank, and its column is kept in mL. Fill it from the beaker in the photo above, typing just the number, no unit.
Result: 500
